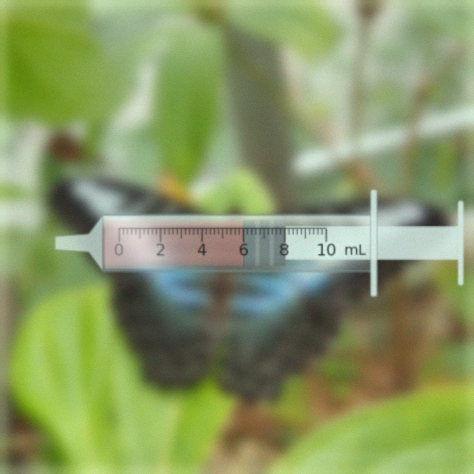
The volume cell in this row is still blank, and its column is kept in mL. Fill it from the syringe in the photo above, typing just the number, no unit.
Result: 6
